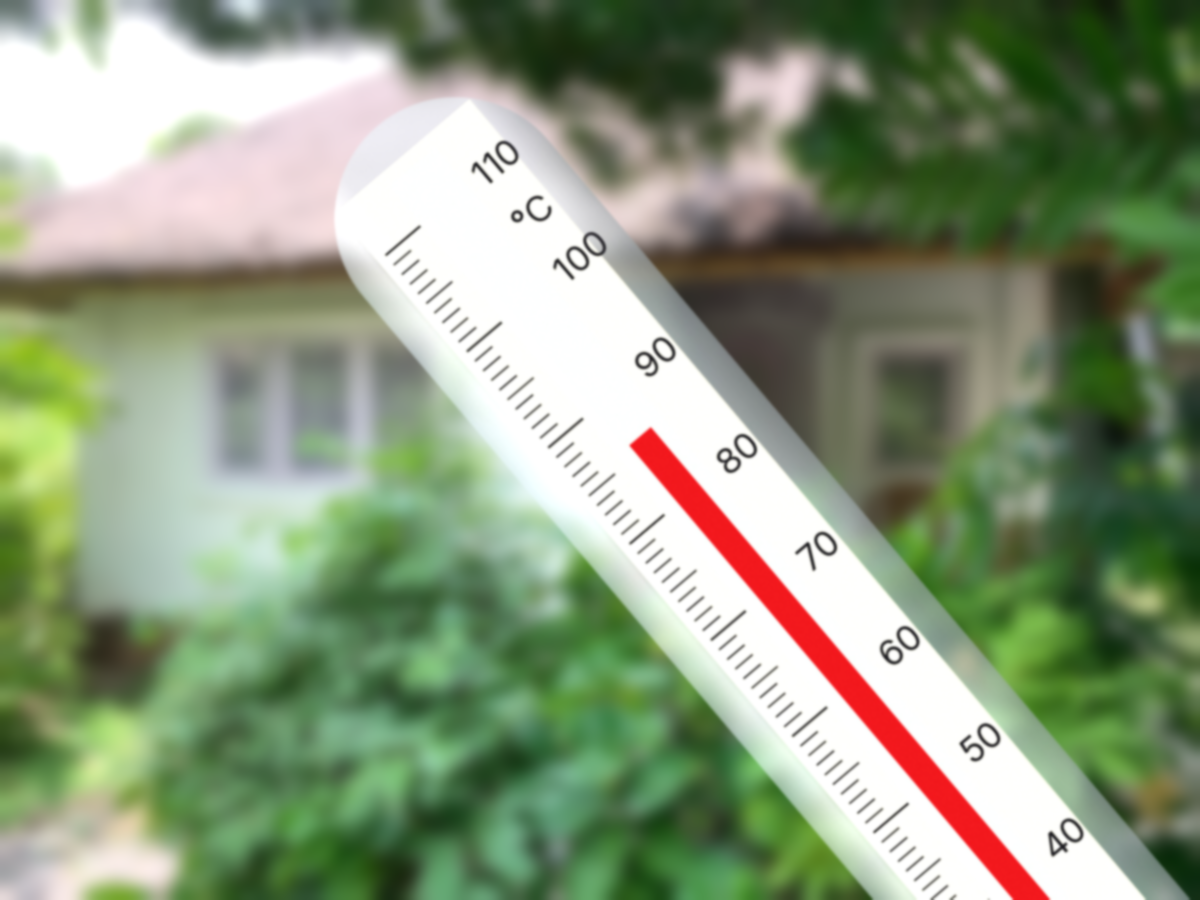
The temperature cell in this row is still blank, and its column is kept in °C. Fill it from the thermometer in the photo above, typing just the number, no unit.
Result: 86
